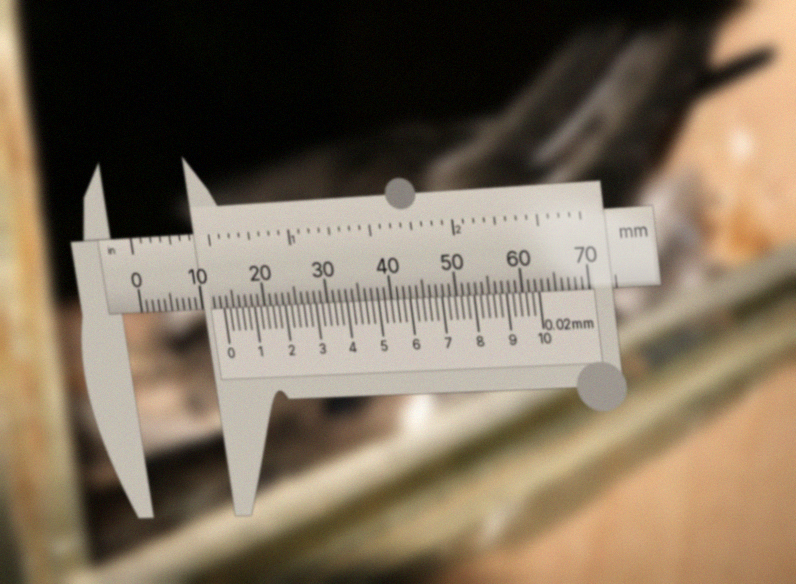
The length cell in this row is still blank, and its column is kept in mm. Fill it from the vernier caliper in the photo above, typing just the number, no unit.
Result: 13.5
